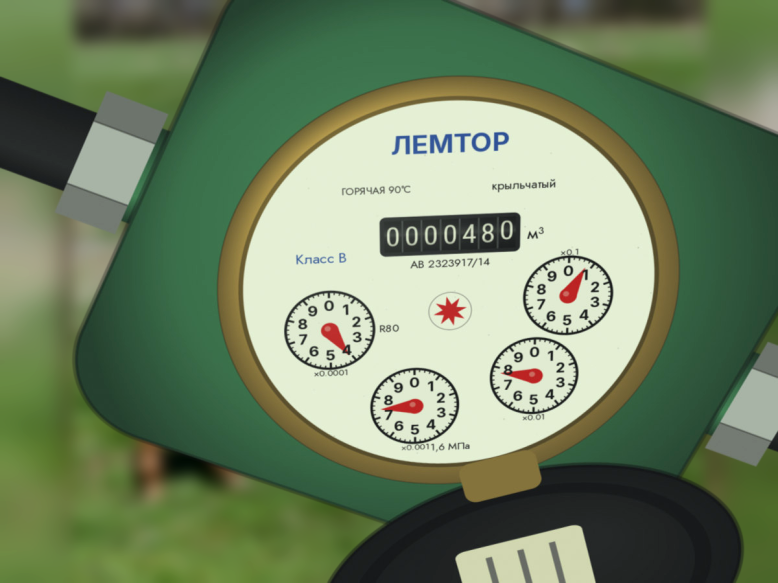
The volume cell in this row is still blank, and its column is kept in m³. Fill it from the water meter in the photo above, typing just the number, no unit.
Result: 480.0774
